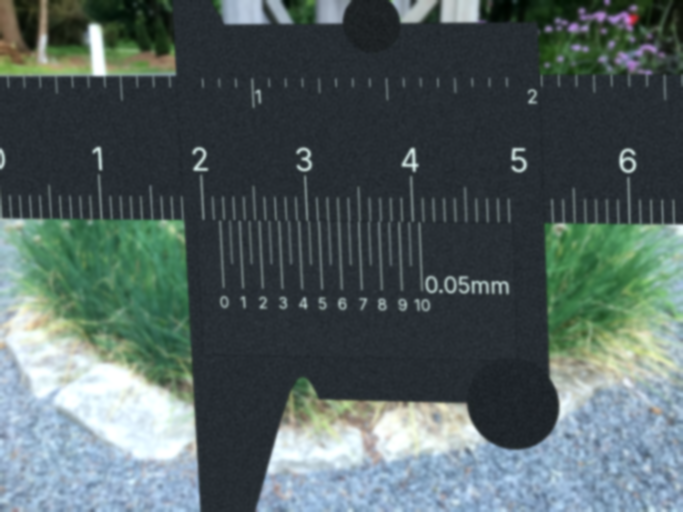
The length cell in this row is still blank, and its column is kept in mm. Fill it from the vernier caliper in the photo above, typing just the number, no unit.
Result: 21.6
